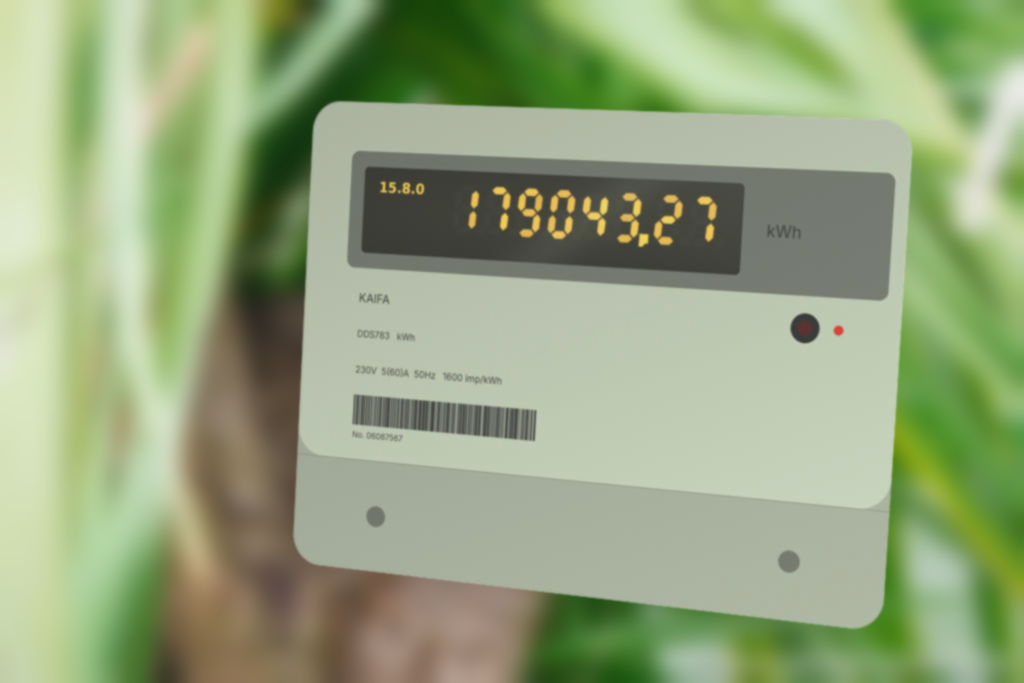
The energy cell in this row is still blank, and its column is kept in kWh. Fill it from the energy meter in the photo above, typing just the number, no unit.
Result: 179043.27
